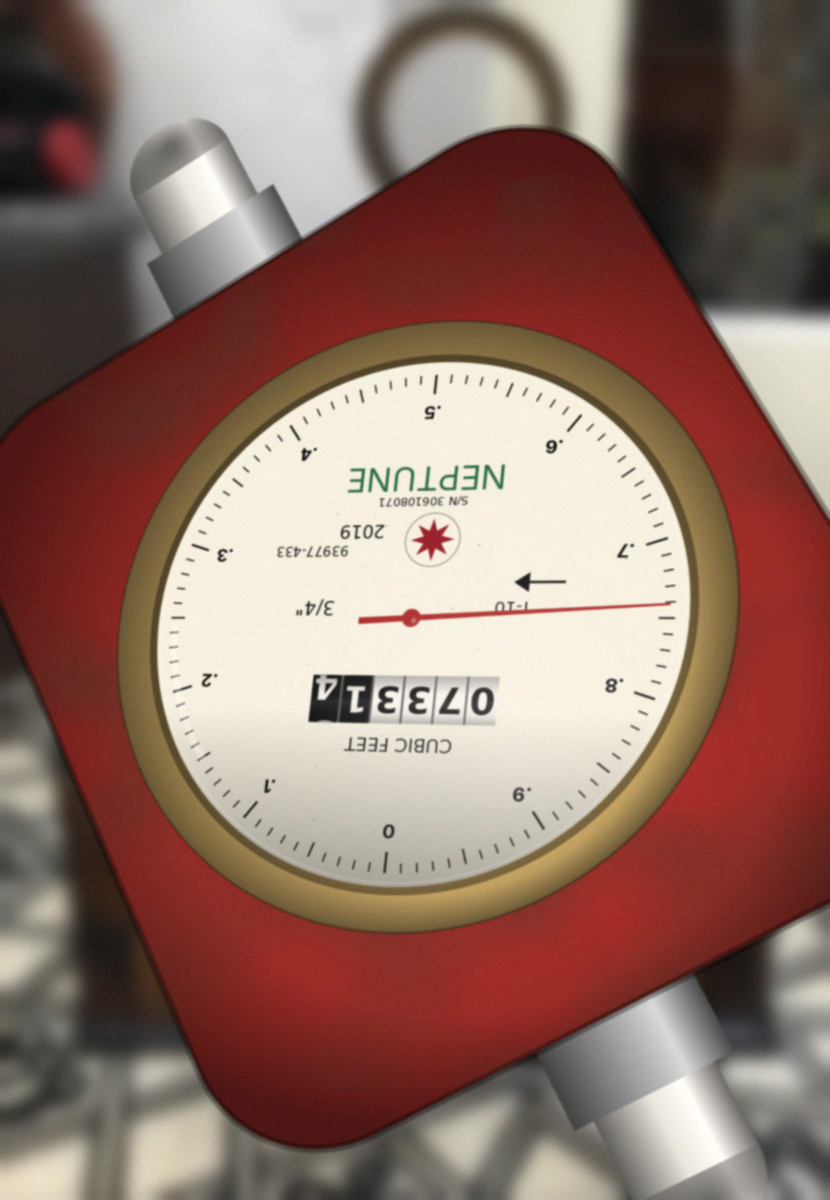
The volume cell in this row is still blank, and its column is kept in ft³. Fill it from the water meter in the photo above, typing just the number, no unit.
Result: 73313.74
